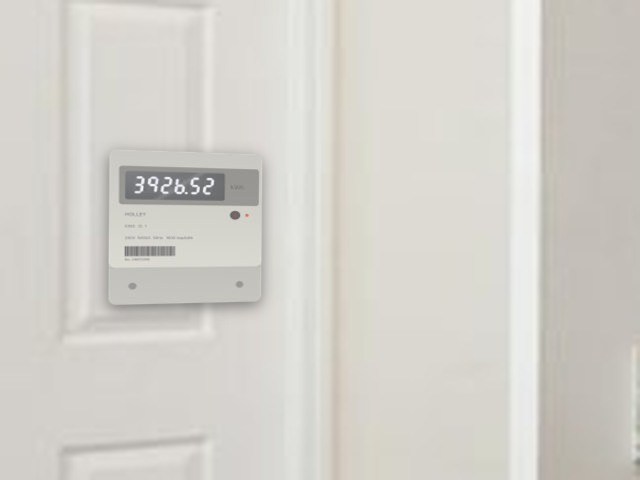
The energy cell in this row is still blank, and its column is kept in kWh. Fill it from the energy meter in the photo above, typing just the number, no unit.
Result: 3926.52
